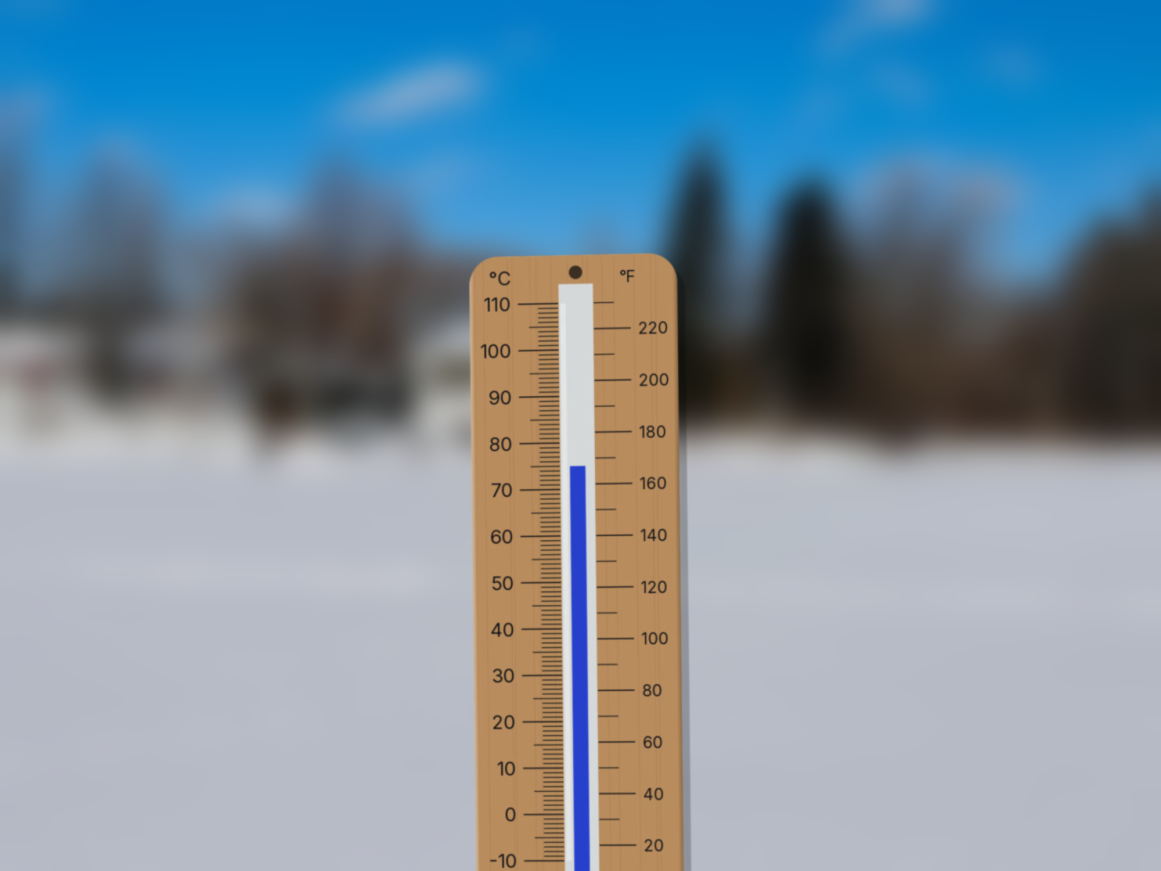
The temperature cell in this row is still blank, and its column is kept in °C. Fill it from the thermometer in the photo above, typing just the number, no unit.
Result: 75
